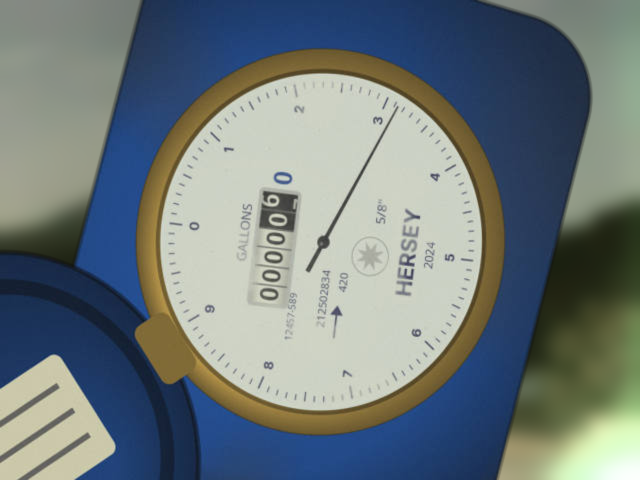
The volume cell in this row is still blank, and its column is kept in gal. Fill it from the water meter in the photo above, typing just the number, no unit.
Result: 63.1
